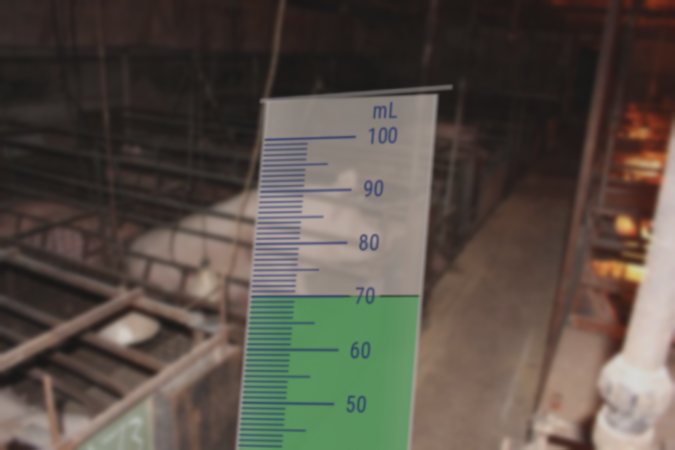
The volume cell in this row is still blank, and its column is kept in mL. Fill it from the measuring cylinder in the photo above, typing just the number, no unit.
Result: 70
